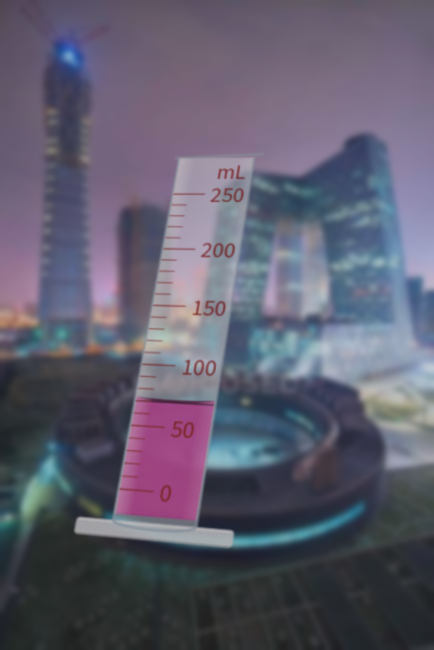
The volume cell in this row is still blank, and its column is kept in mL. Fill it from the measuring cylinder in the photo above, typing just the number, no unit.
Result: 70
